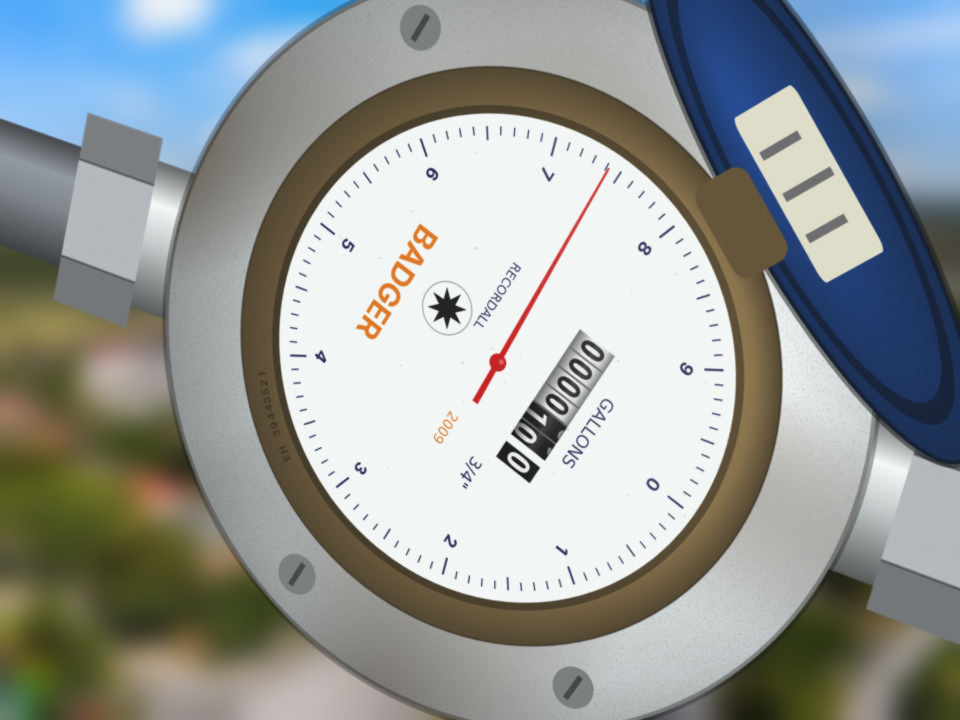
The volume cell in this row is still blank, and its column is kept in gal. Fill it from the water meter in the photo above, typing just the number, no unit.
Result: 97.4
